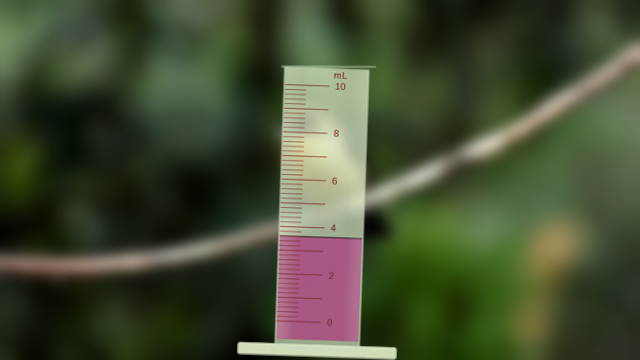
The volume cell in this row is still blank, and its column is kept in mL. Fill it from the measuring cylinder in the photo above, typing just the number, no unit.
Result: 3.6
